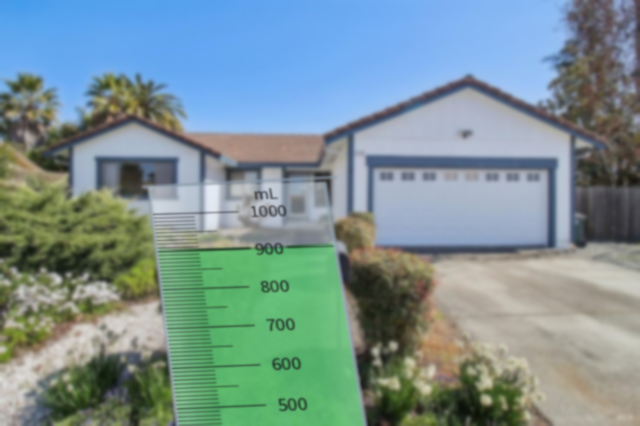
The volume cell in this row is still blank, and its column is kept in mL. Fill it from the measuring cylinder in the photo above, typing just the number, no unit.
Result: 900
